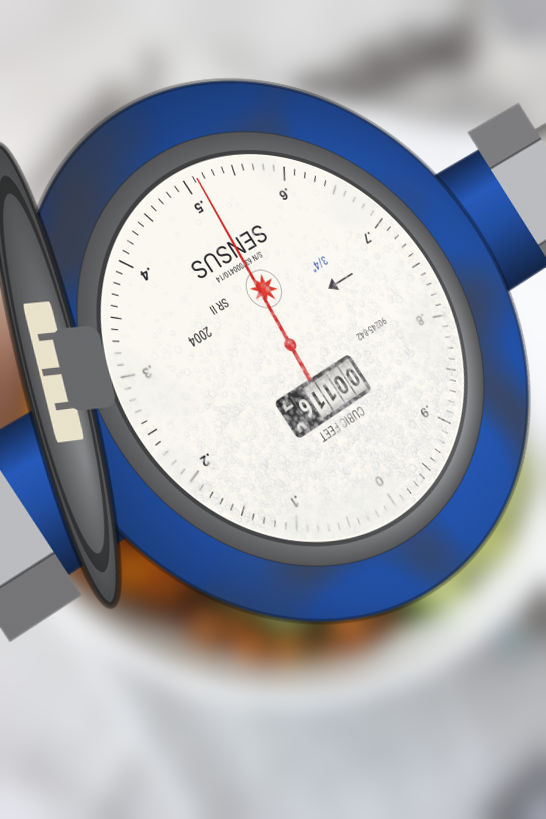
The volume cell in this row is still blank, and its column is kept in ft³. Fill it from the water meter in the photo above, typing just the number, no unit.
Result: 1166.51
